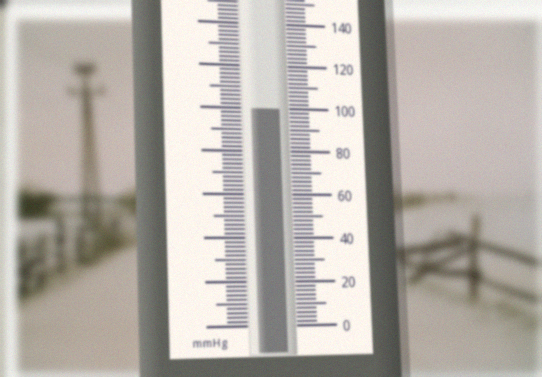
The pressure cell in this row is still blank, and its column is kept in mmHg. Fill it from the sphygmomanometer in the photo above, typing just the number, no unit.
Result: 100
